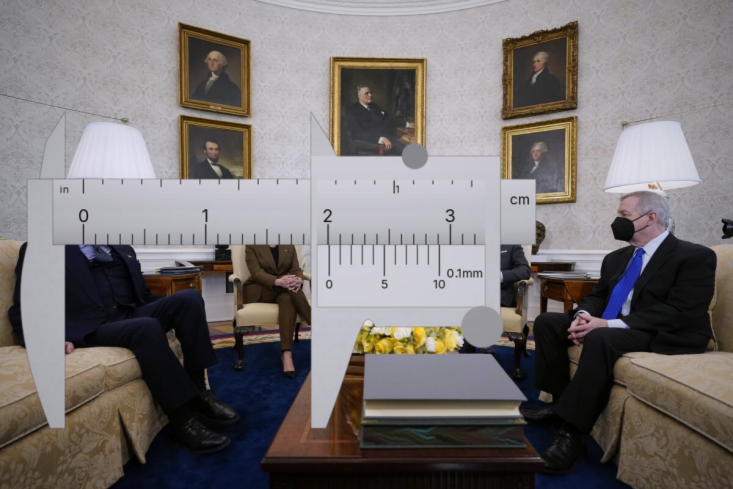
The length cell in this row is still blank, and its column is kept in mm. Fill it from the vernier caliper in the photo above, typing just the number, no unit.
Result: 20.1
